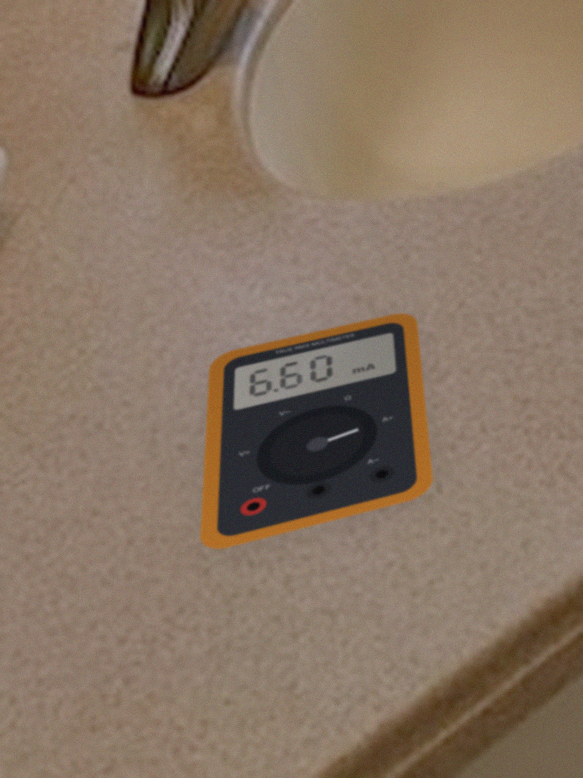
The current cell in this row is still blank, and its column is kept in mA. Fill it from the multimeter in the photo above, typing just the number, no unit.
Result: 6.60
